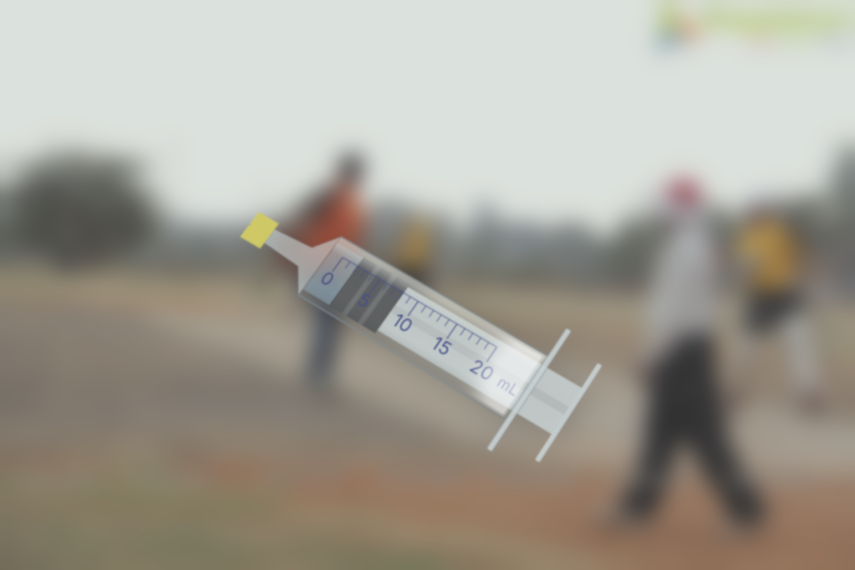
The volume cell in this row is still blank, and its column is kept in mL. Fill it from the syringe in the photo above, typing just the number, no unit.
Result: 2
